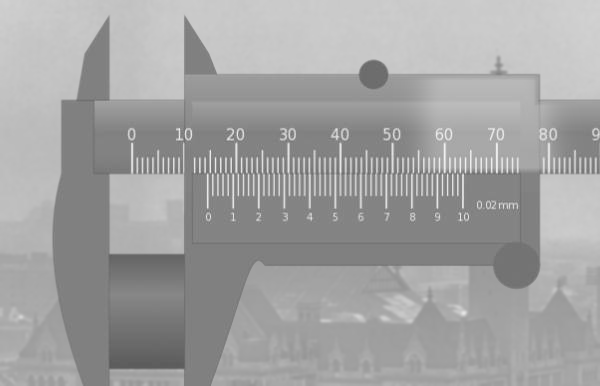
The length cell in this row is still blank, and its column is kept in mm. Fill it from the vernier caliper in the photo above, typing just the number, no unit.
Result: 14.5
